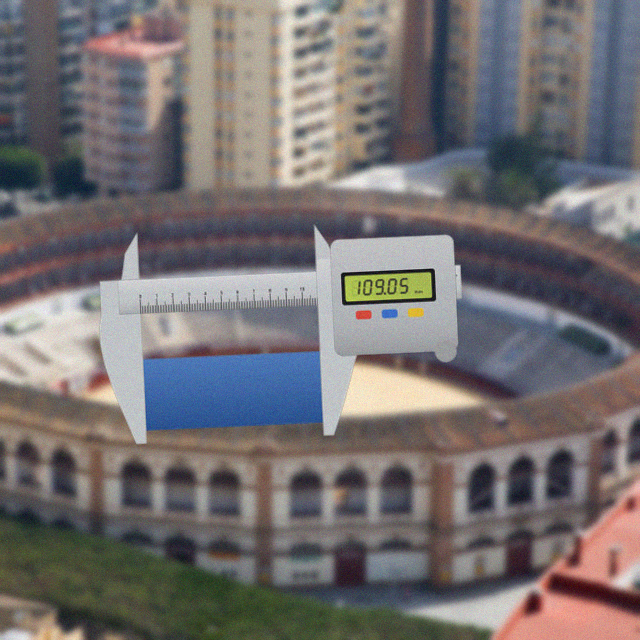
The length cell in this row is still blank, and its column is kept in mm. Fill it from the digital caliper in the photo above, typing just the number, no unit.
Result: 109.05
